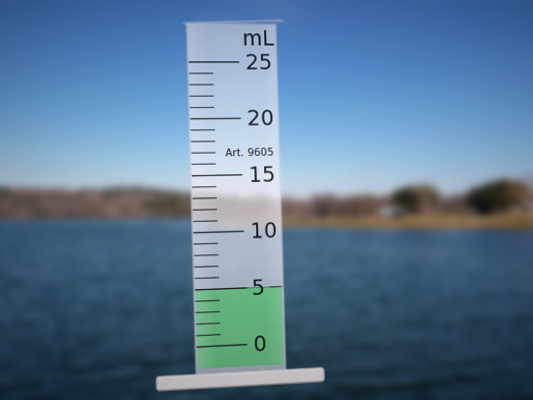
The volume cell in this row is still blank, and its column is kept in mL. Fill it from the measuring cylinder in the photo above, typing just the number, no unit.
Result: 5
